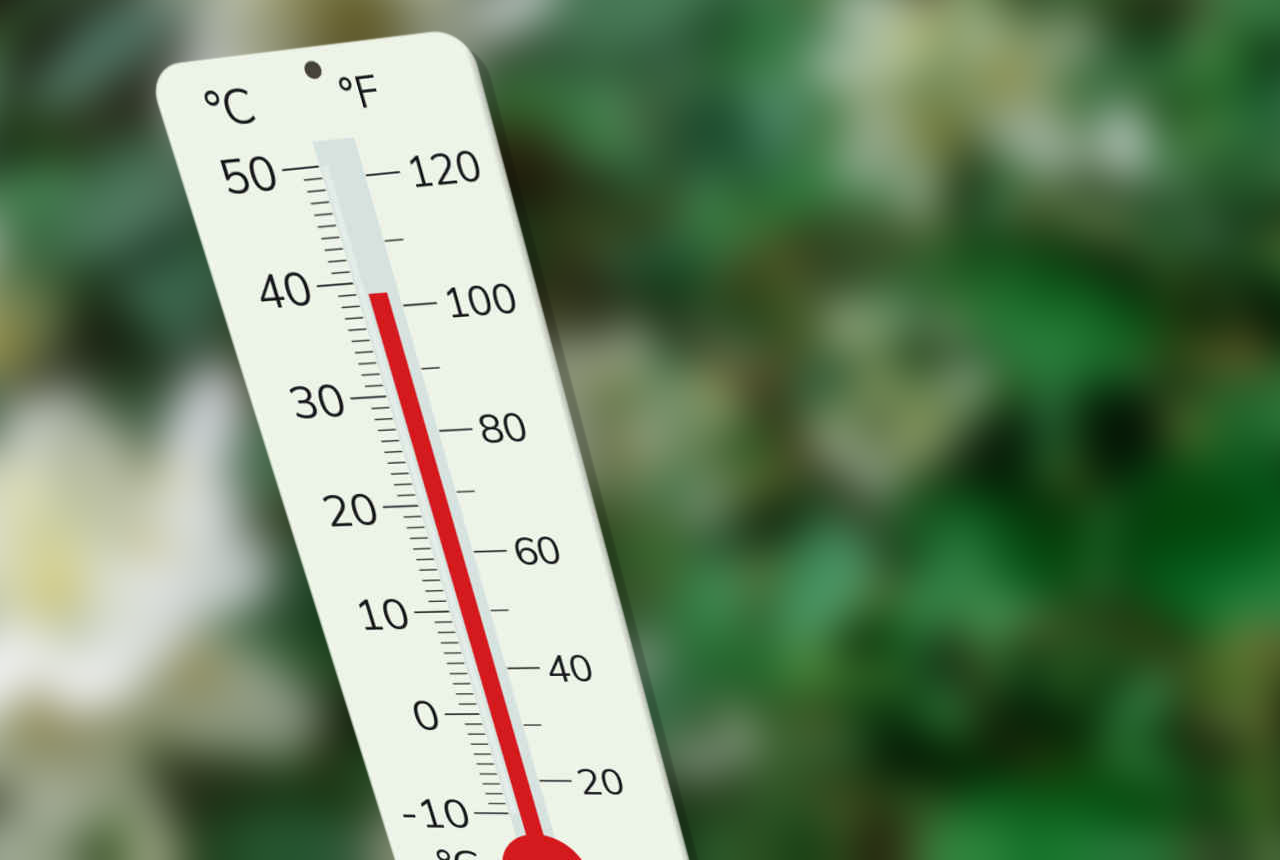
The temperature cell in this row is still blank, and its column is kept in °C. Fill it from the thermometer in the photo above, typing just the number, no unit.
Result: 39
